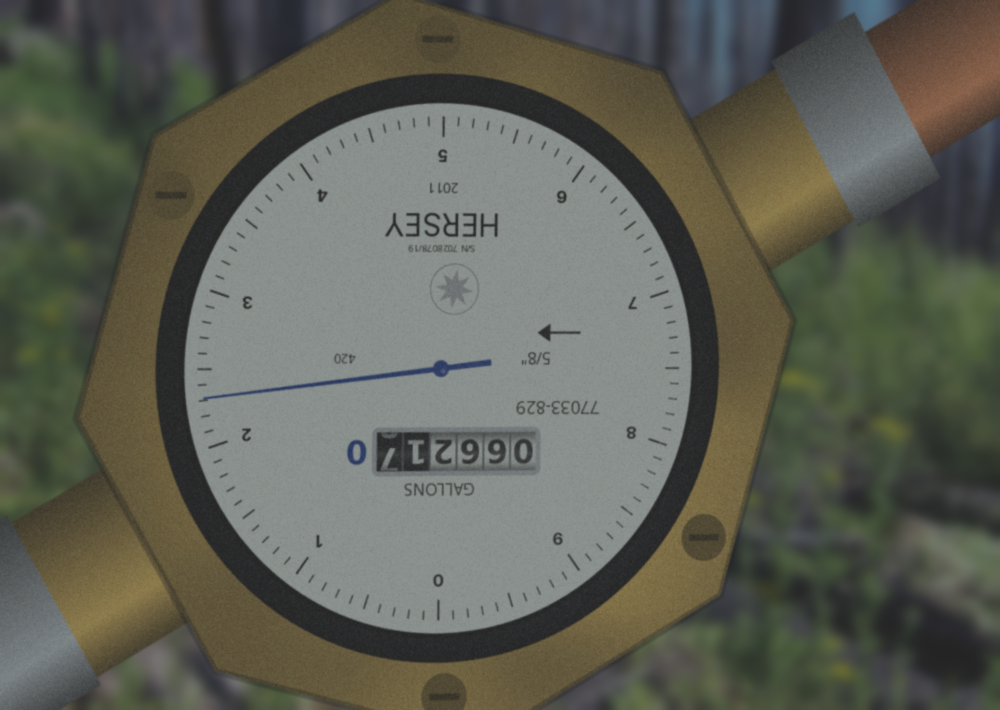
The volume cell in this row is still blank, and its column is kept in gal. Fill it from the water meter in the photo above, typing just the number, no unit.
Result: 662172.3
